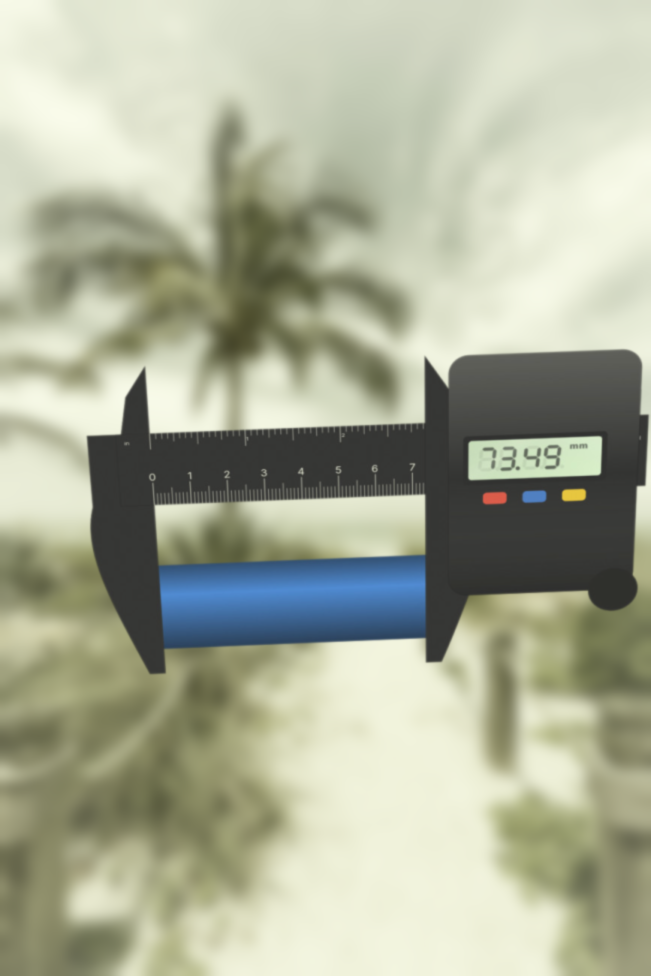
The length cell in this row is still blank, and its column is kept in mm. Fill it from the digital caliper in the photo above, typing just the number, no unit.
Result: 73.49
